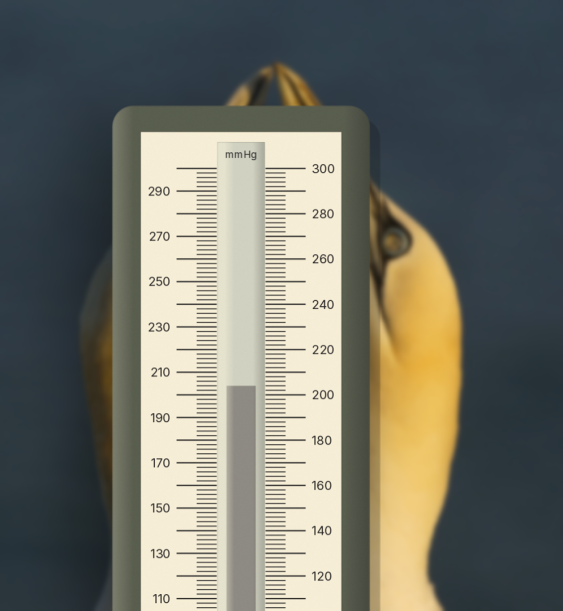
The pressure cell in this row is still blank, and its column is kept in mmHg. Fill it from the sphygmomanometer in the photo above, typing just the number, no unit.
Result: 204
